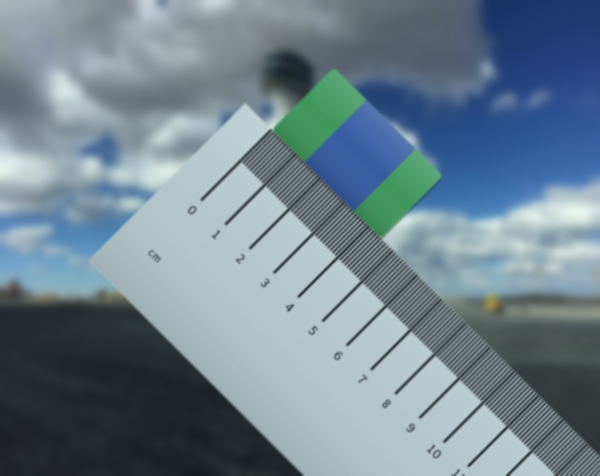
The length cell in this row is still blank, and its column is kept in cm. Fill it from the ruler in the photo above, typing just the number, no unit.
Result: 4.5
